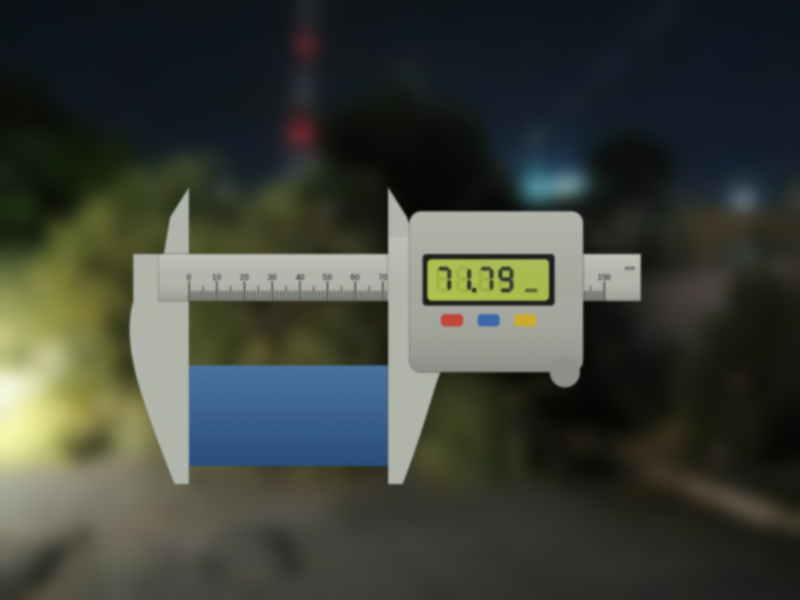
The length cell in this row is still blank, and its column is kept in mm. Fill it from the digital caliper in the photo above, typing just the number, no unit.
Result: 71.79
